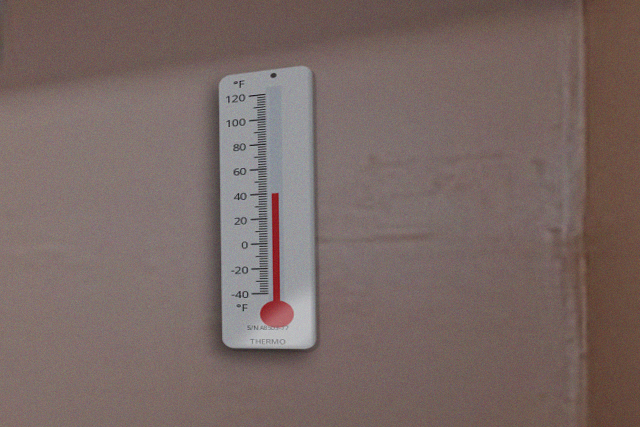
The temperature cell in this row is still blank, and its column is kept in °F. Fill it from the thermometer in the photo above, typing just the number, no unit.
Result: 40
